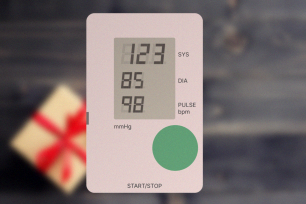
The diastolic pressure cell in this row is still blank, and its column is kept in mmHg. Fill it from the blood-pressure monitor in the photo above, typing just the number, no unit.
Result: 85
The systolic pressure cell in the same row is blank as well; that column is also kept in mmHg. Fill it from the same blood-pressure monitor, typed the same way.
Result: 123
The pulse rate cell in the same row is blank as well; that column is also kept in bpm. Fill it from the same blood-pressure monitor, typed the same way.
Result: 98
